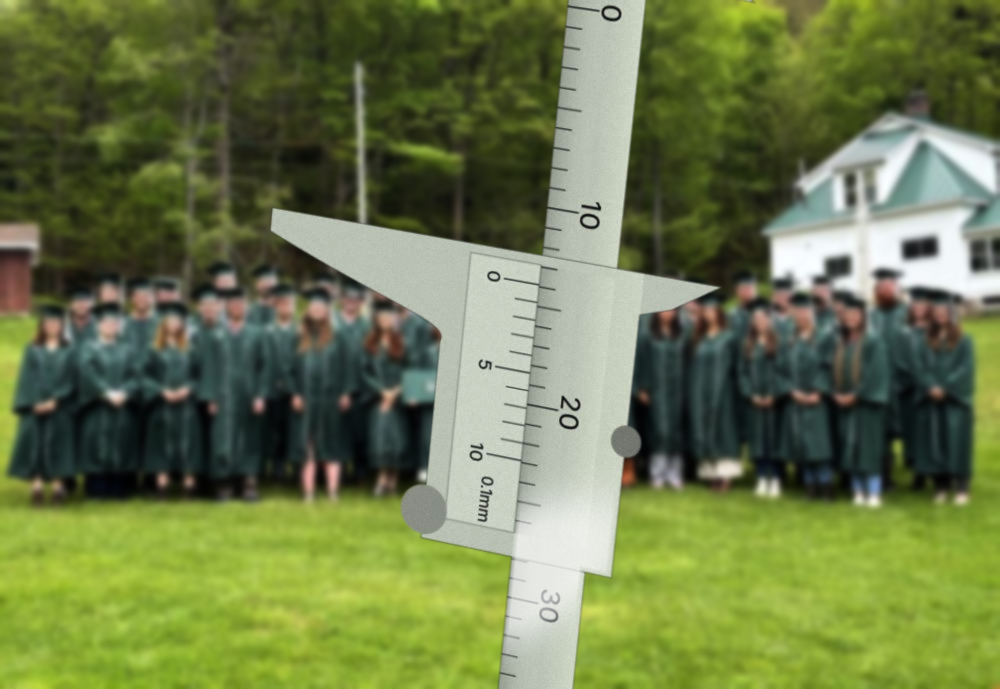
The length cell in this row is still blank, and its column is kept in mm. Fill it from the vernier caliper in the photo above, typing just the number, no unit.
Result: 13.9
